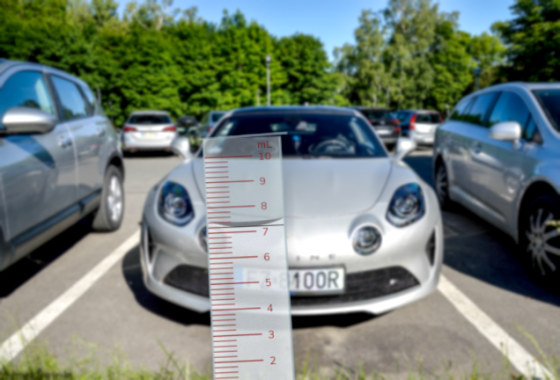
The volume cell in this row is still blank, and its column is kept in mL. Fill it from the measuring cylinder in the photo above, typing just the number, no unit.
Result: 7.2
